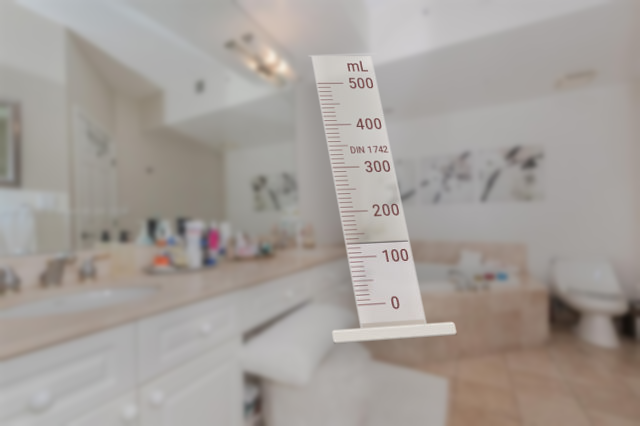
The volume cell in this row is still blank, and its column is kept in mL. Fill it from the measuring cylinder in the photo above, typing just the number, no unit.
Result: 130
